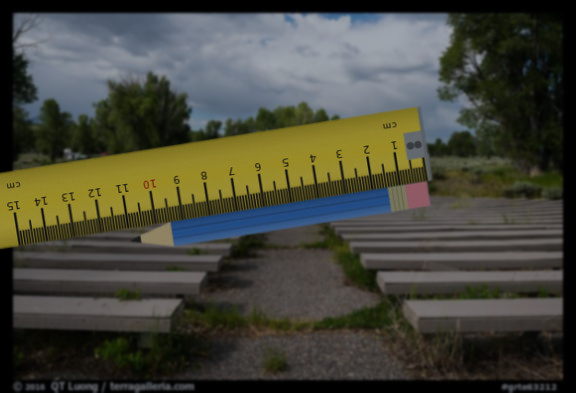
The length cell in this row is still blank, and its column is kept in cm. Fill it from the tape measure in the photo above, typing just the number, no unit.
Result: 11
